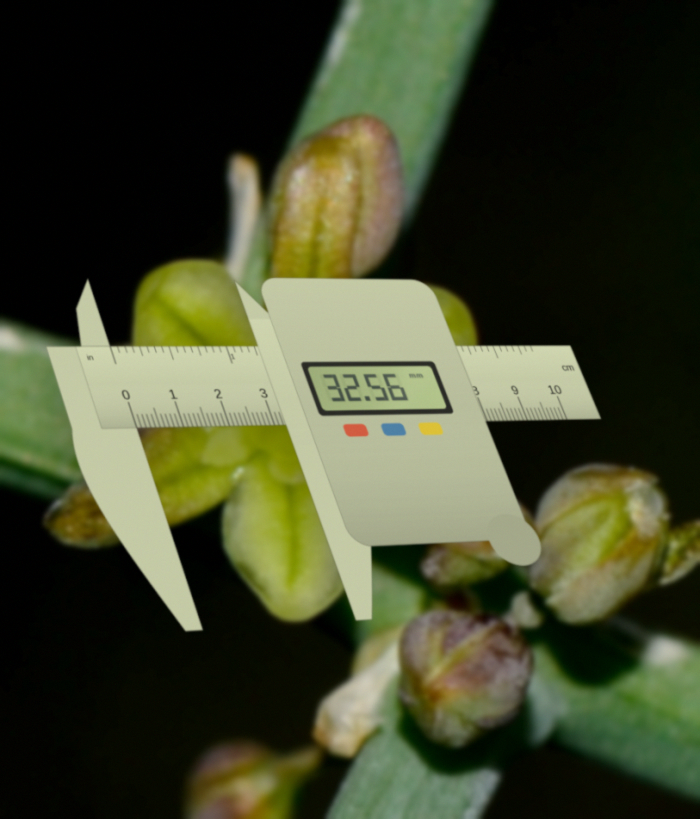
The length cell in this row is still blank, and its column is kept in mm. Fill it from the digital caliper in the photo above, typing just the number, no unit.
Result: 32.56
